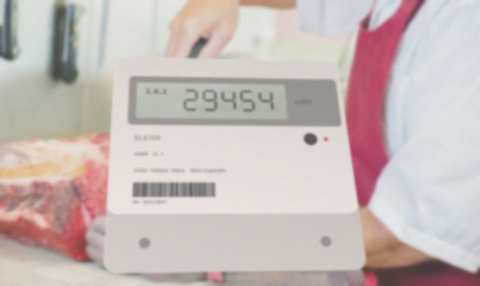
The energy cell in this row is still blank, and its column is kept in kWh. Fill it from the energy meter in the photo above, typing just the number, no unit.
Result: 29454
